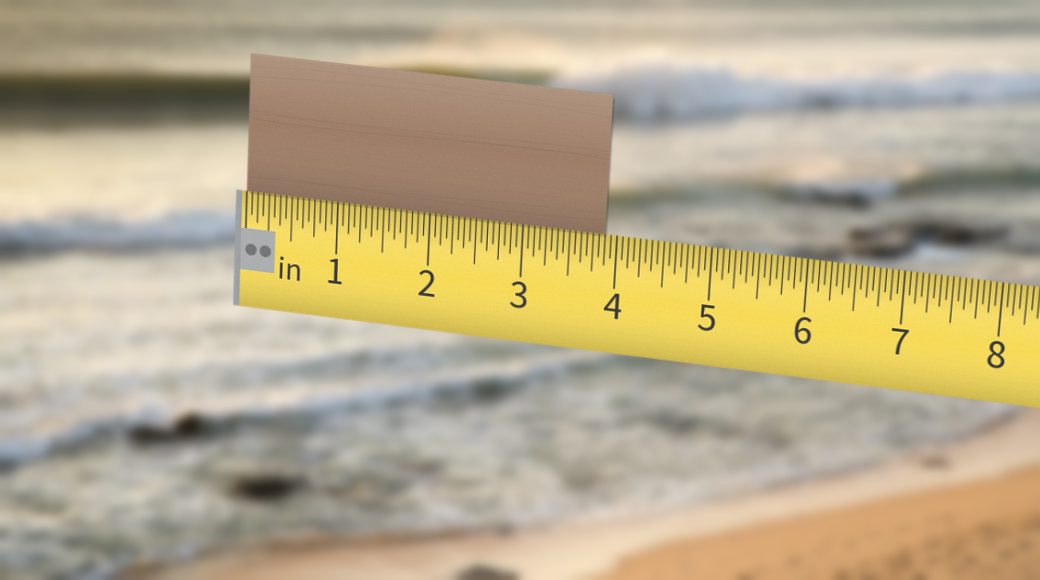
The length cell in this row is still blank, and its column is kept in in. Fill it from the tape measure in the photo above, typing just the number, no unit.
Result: 3.875
